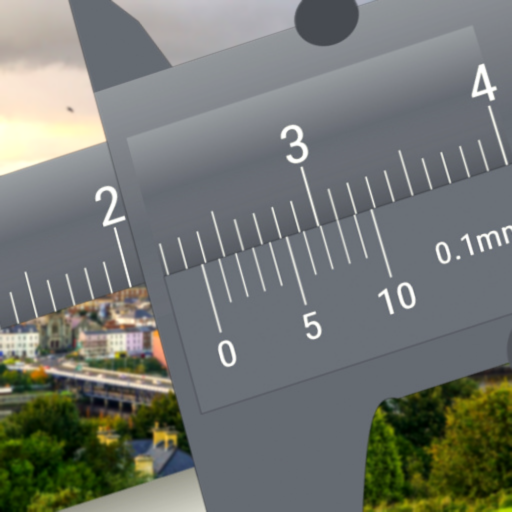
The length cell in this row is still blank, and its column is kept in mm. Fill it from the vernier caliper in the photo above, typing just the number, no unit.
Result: 23.8
